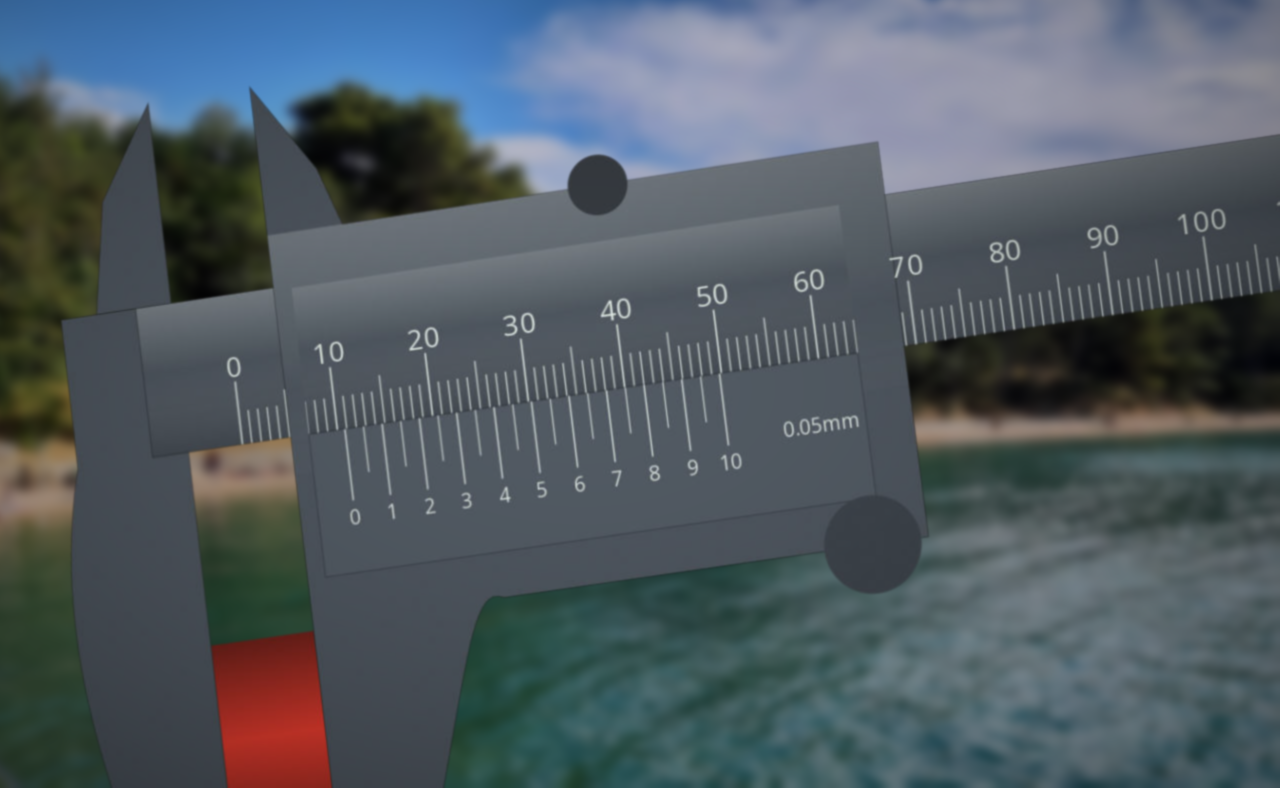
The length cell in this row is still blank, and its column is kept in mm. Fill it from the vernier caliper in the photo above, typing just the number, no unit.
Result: 10.8
